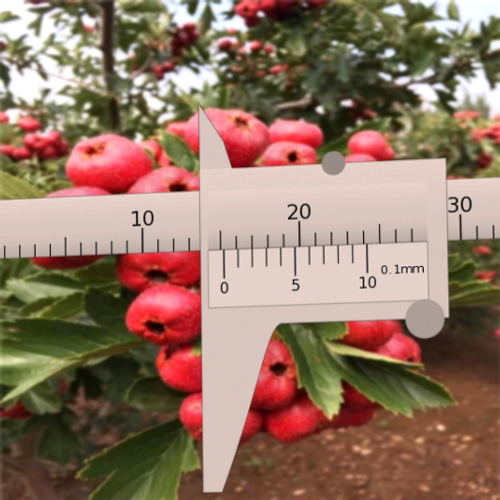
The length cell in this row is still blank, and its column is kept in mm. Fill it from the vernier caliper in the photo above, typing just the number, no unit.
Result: 15.2
